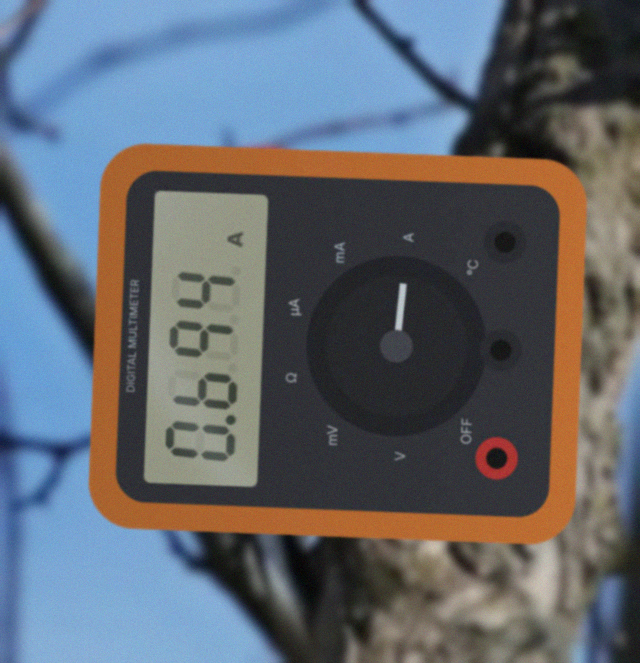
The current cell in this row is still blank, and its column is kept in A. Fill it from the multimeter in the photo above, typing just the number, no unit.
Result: 0.694
